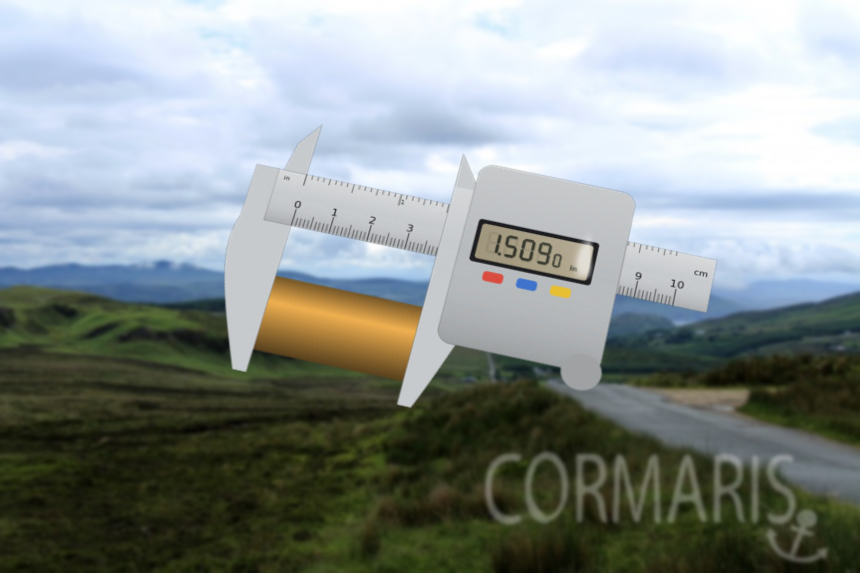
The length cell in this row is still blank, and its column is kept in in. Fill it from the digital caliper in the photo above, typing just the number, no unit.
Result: 1.5090
